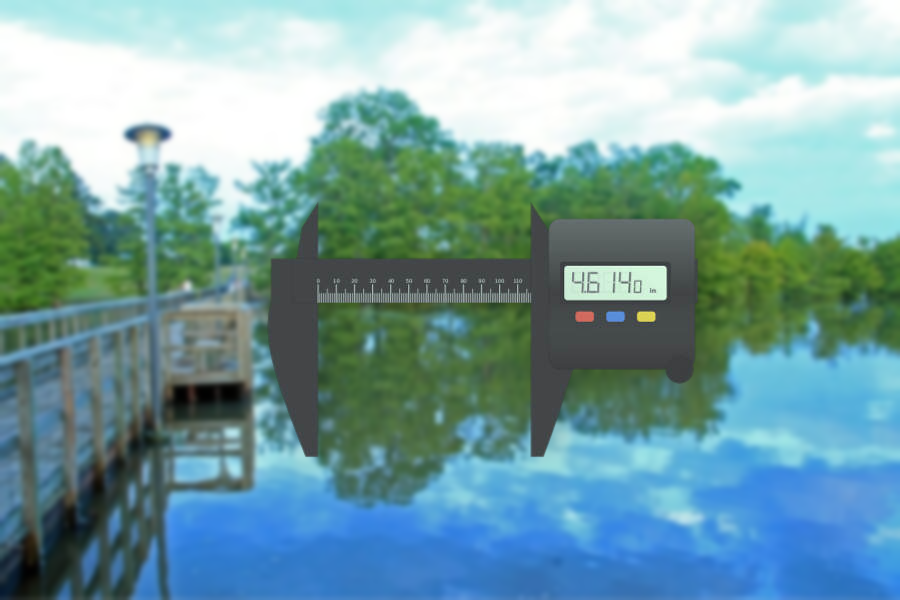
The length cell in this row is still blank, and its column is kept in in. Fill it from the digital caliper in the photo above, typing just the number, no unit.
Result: 4.6140
